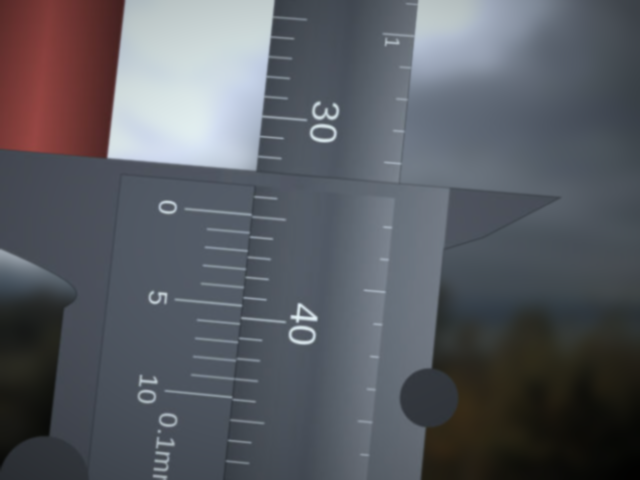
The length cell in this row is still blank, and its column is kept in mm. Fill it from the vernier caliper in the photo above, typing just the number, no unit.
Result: 34.9
